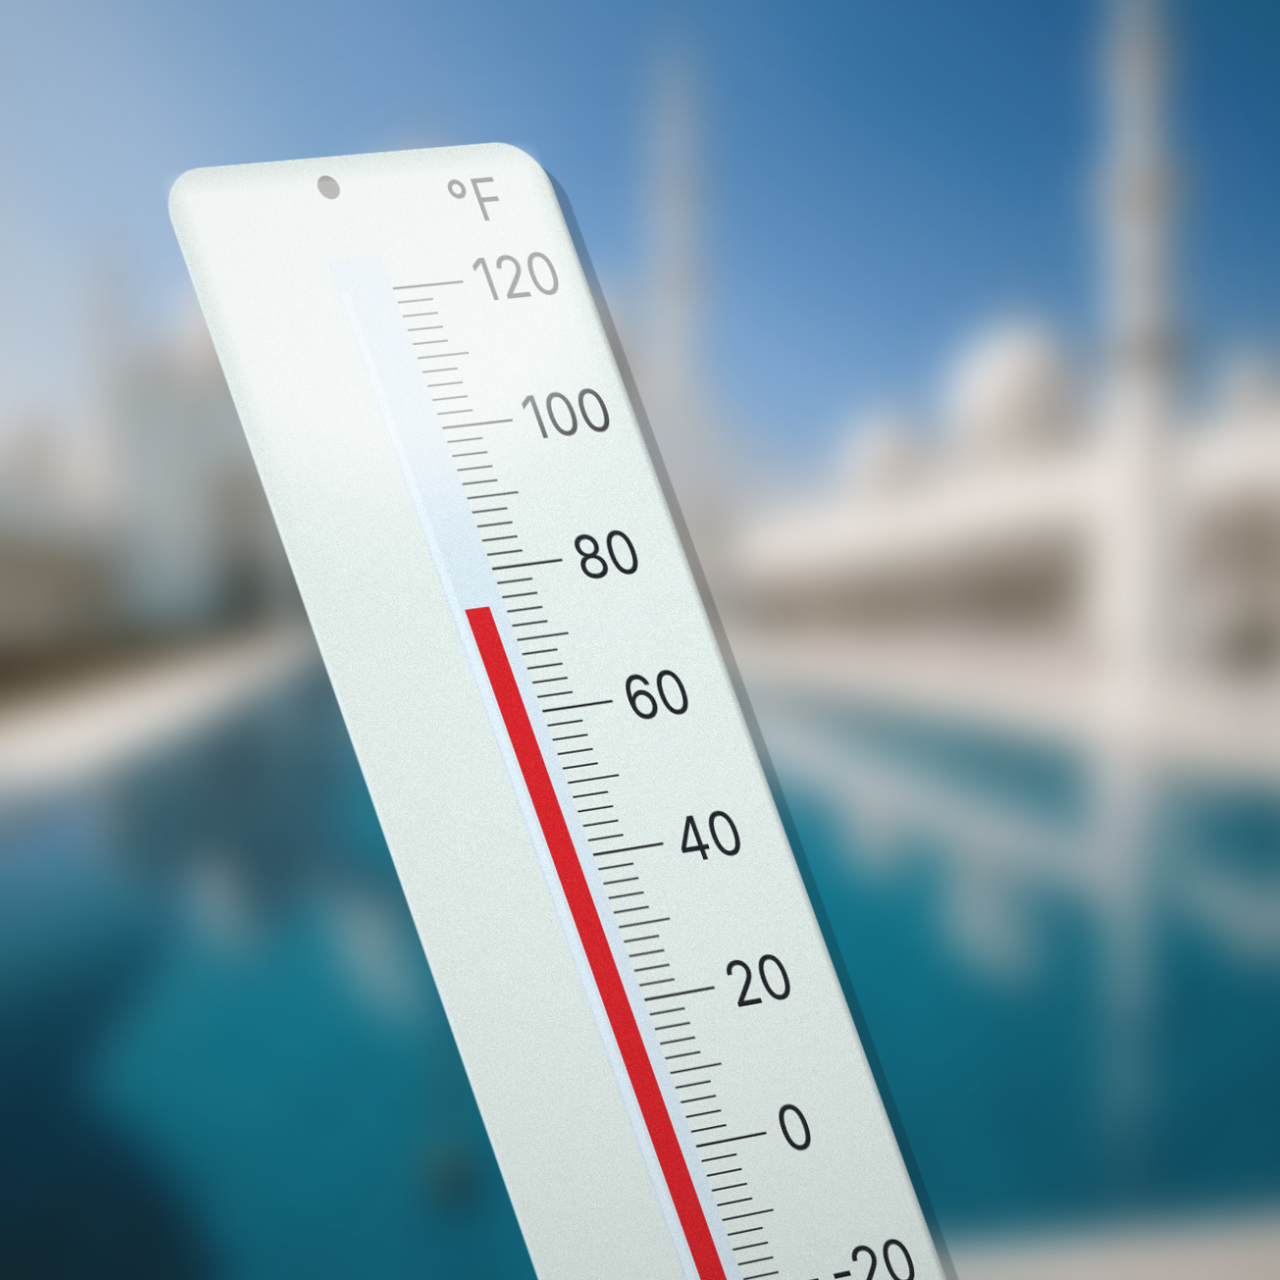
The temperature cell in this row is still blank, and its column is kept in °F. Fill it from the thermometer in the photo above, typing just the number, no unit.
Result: 75
